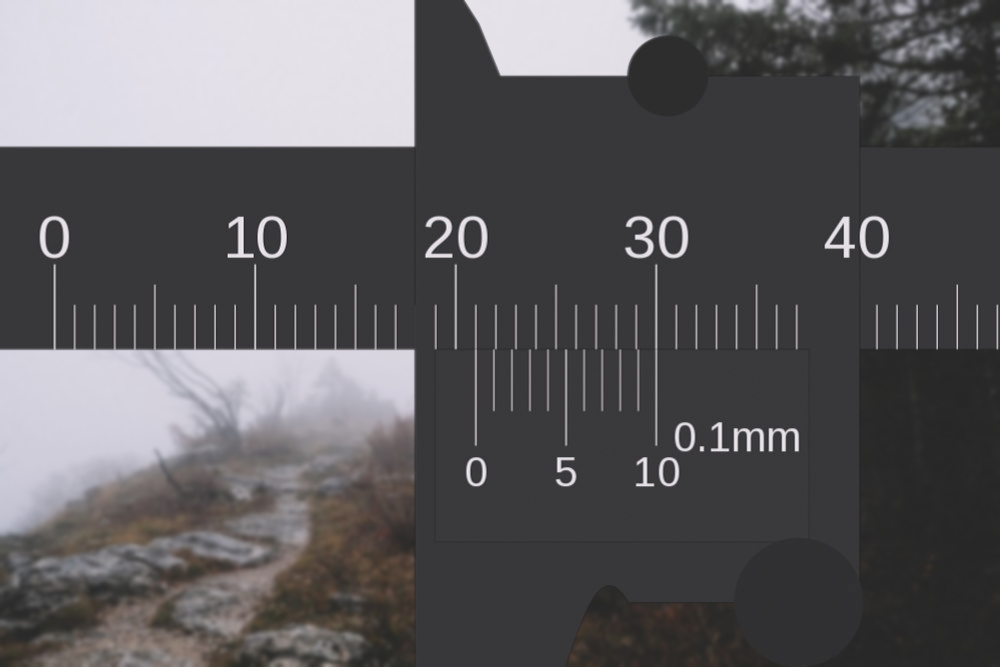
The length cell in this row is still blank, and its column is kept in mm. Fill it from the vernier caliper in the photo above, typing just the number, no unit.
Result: 21.0
